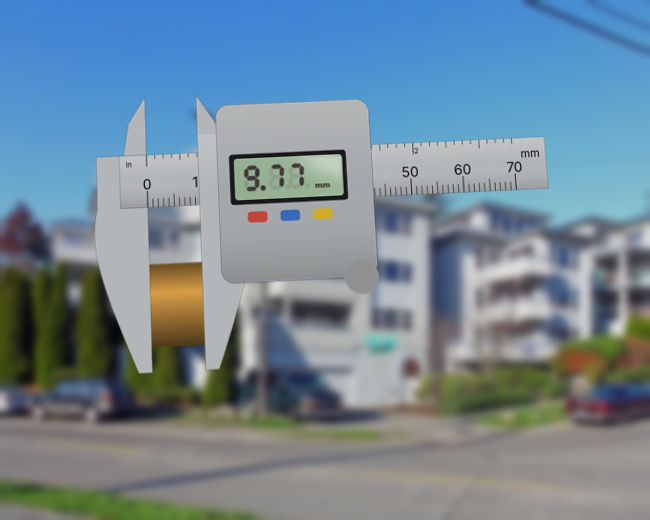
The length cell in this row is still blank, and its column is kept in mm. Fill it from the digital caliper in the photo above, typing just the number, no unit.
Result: 9.77
